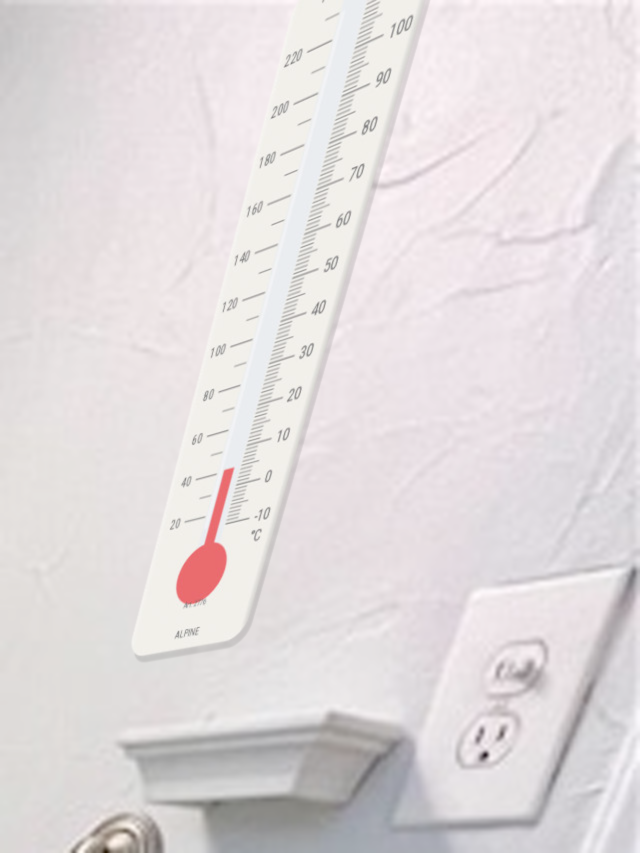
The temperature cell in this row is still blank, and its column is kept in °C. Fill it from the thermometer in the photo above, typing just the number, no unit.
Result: 5
